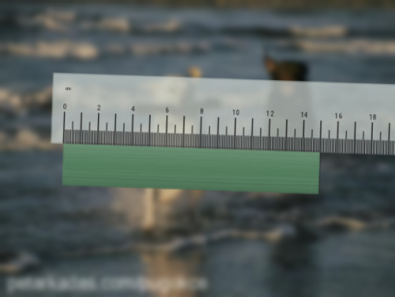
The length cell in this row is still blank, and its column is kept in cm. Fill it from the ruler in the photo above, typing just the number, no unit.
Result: 15
